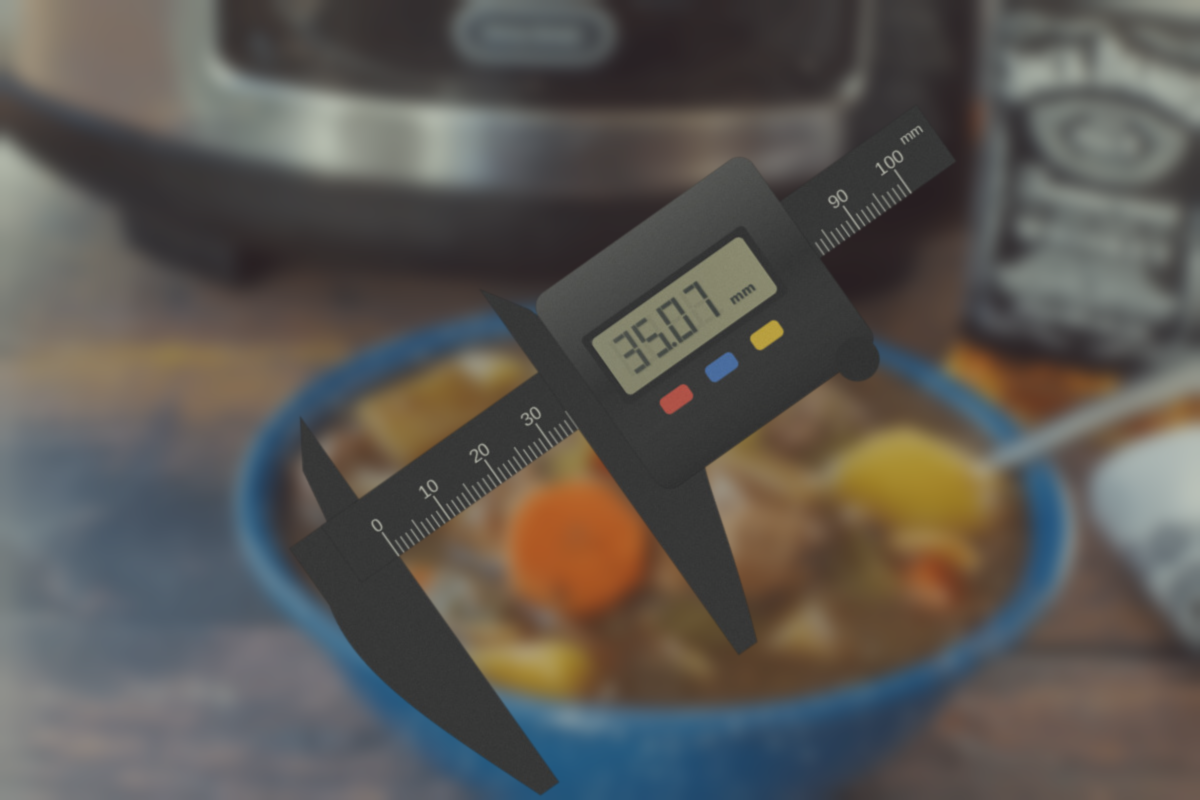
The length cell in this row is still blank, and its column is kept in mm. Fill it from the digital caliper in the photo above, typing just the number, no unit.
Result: 35.07
